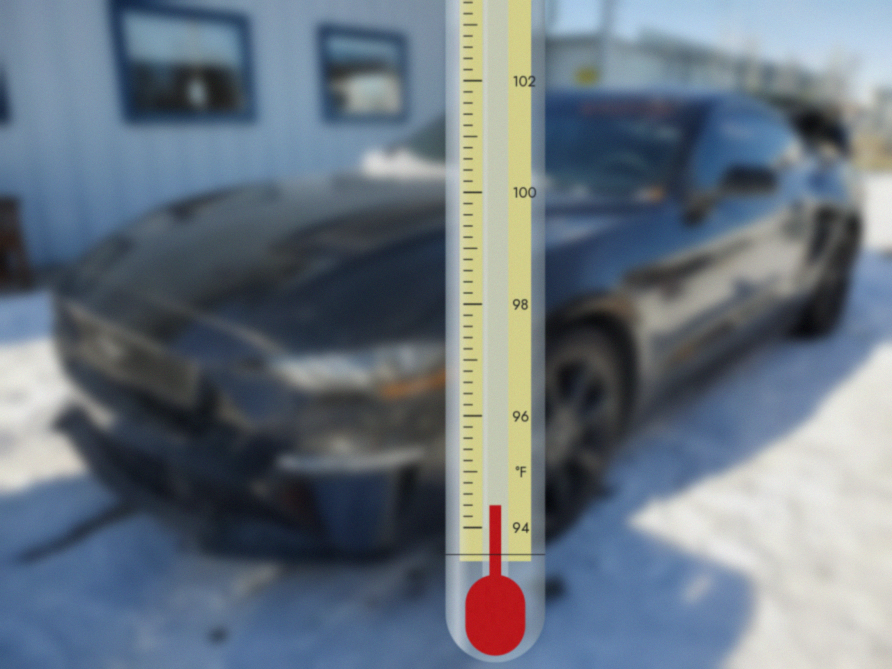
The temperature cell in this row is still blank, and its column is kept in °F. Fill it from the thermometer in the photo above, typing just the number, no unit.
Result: 94.4
